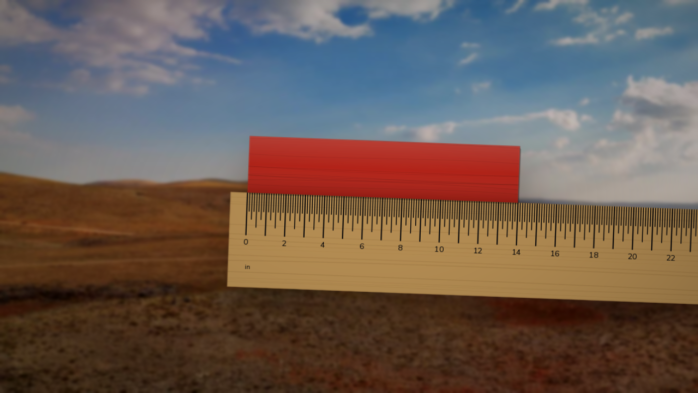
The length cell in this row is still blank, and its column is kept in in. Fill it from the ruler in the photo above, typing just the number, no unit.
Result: 14
